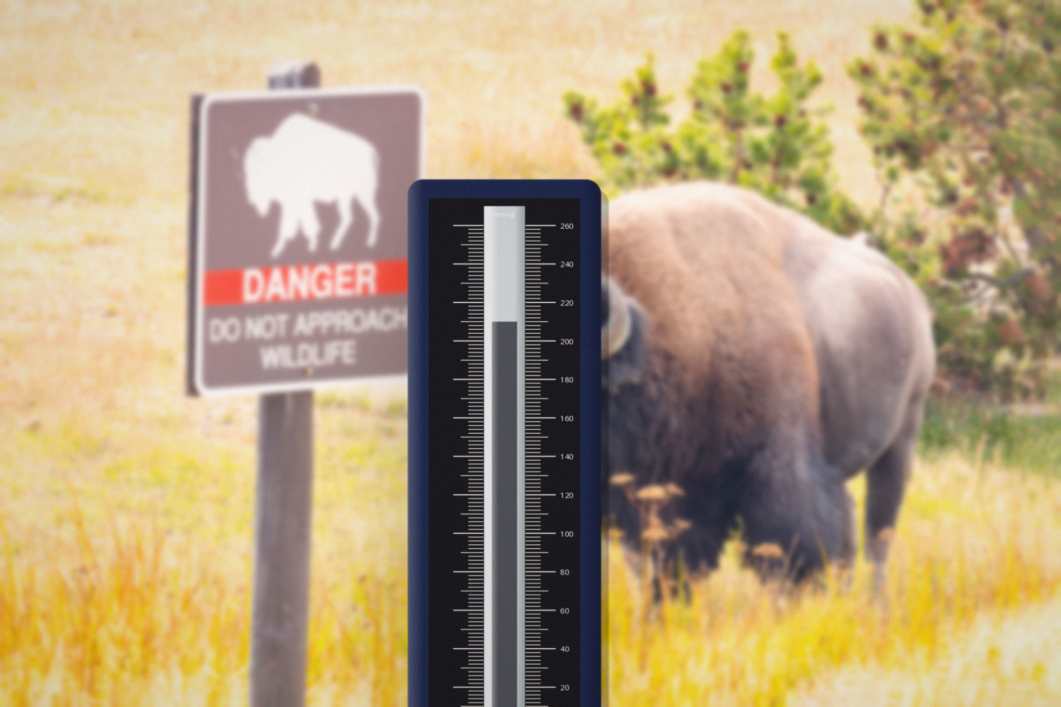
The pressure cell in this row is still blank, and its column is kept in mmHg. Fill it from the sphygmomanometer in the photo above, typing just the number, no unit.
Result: 210
